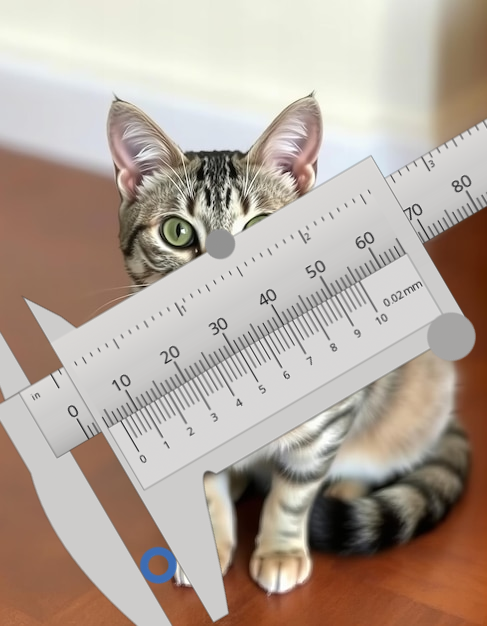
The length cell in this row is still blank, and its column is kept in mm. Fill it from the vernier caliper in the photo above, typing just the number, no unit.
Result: 6.5
